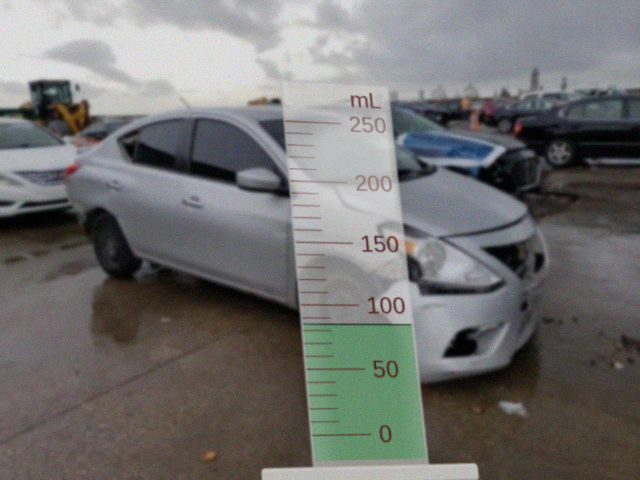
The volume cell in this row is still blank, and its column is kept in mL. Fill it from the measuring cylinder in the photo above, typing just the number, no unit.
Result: 85
